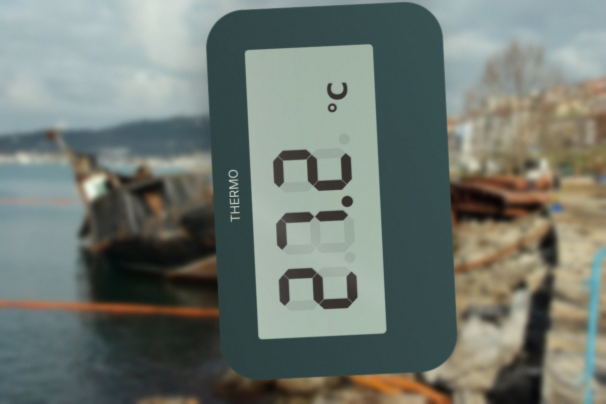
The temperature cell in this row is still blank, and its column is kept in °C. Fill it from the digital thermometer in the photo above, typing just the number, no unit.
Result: 27.2
